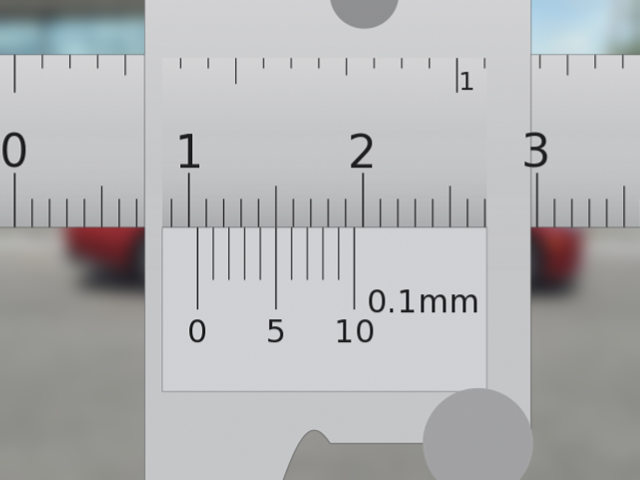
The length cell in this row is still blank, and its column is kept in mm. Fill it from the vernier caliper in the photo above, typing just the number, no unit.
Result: 10.5
